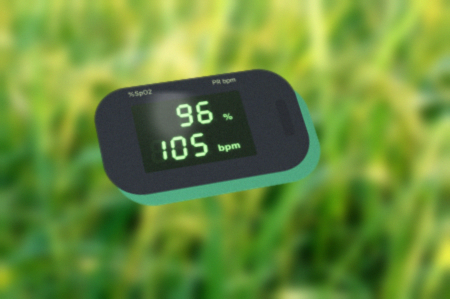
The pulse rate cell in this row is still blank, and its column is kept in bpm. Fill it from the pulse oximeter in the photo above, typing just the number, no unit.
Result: 105
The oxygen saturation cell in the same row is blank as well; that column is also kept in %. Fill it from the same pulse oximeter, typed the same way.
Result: 96
